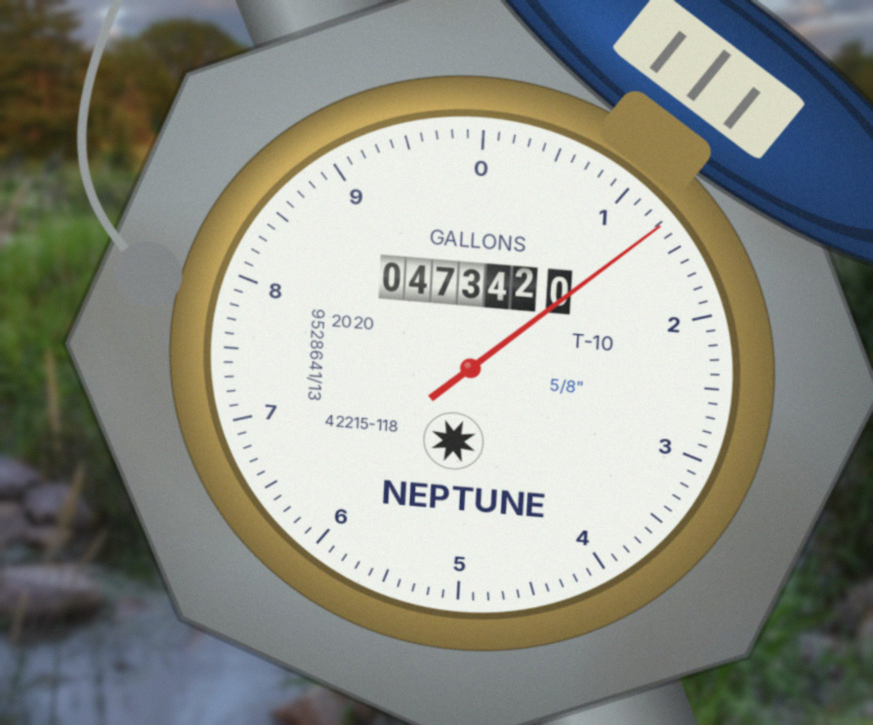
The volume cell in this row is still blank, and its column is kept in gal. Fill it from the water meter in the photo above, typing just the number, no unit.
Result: 473421.3
